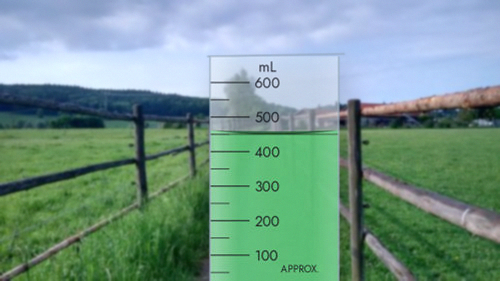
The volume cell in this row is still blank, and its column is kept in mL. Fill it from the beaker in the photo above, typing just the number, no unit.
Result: 450
